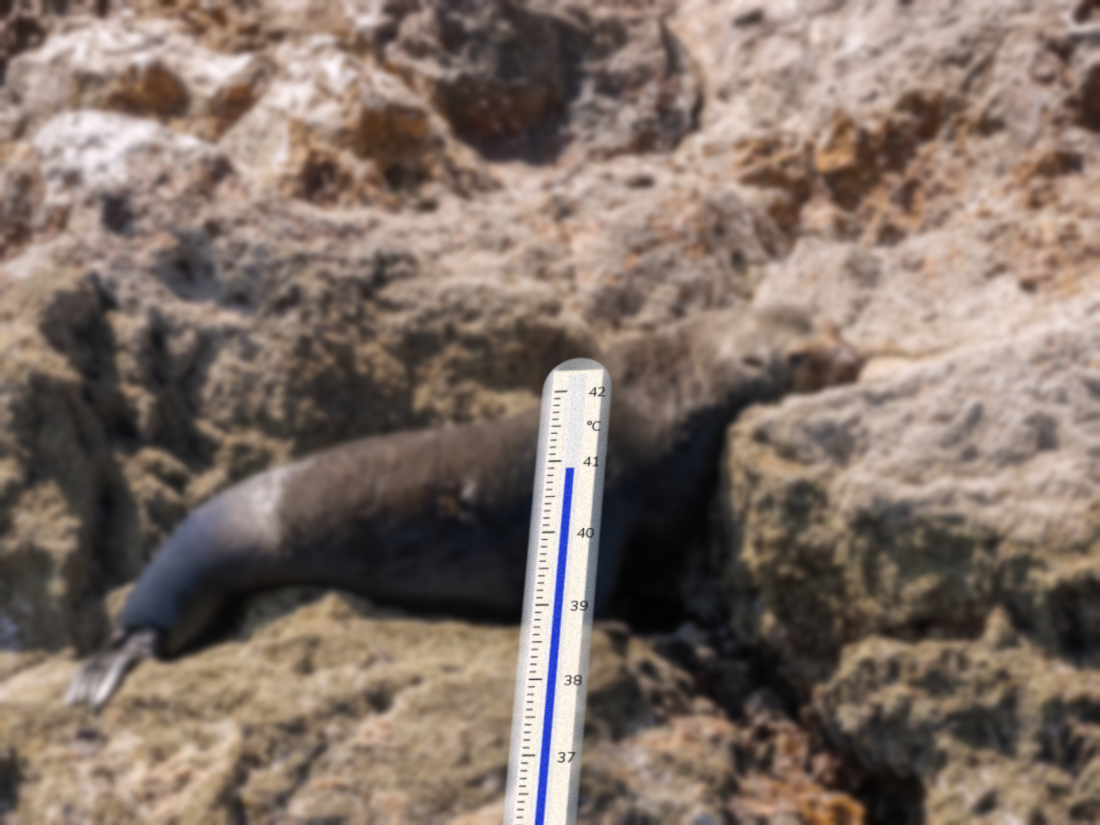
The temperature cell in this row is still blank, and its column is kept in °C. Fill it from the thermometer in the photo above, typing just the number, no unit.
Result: 40.9
